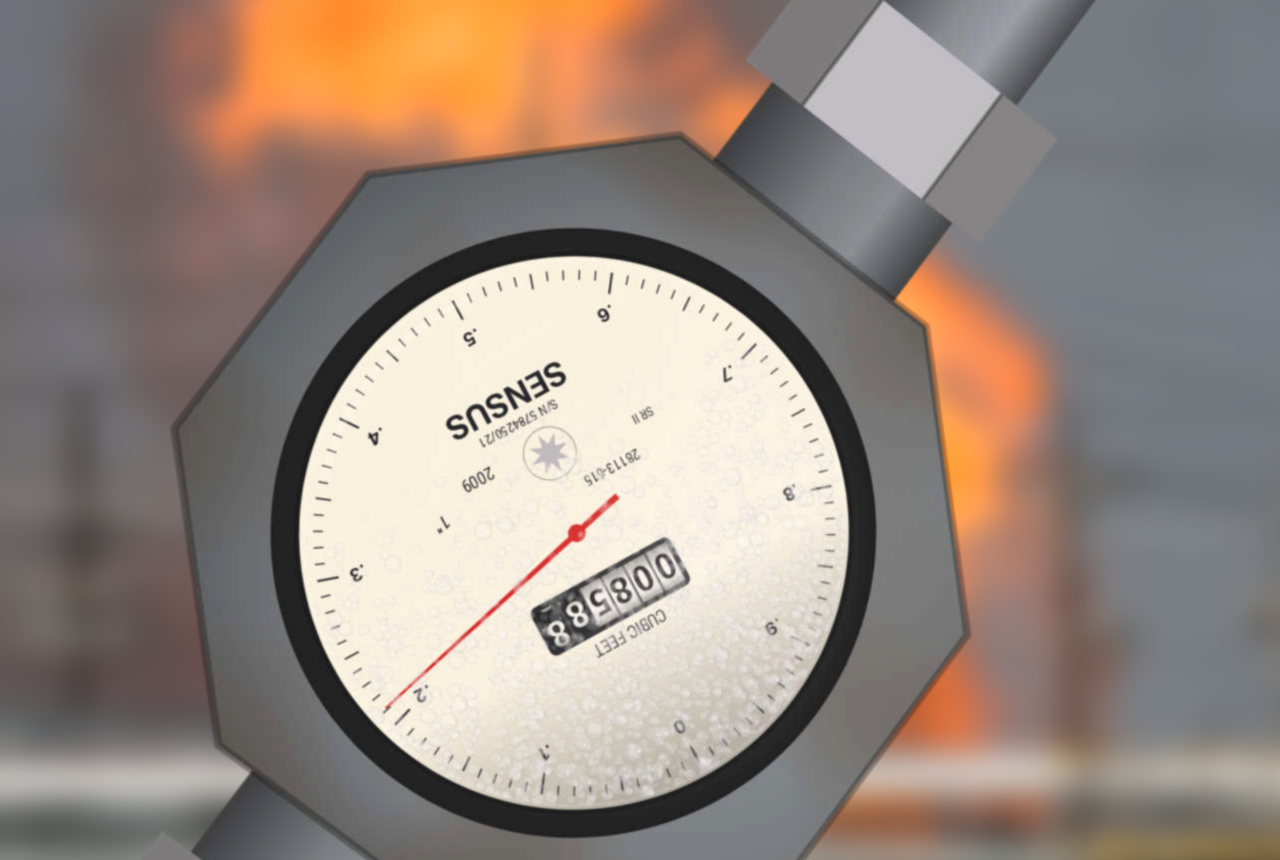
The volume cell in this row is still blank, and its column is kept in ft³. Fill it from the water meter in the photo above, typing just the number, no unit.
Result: 8588.21
